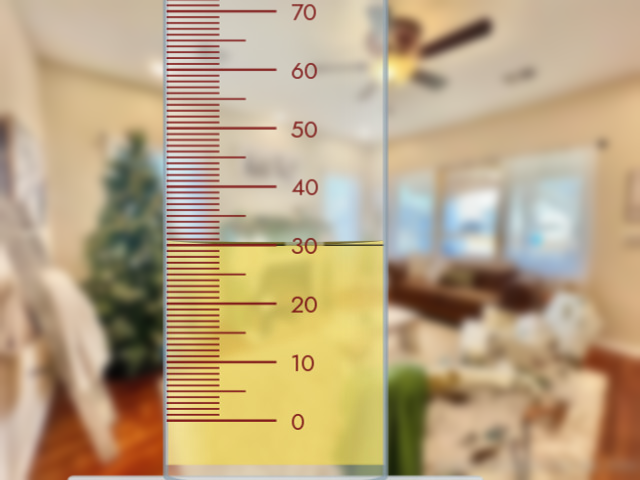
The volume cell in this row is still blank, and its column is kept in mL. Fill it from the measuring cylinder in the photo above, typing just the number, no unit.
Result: 30
